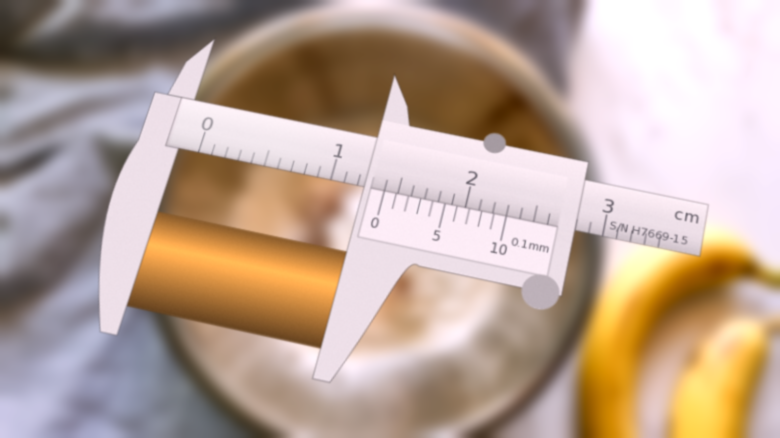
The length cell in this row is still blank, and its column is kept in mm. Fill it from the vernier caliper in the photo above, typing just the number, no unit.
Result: 14.0
